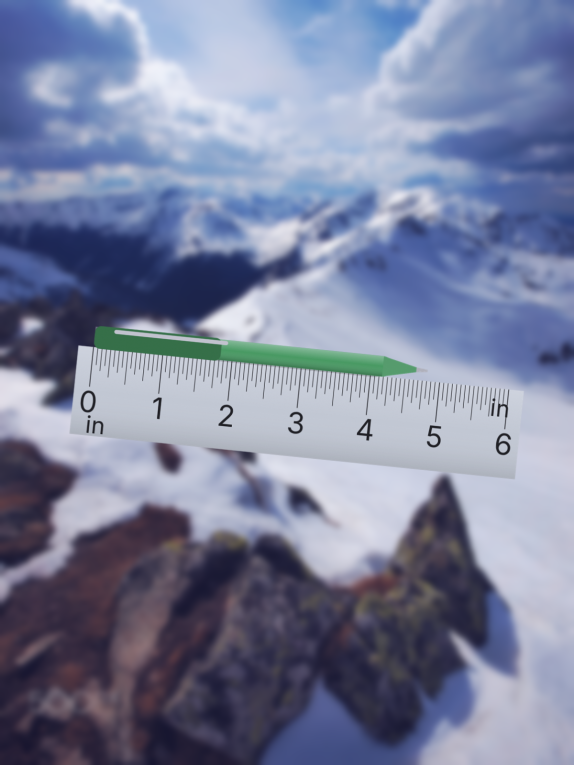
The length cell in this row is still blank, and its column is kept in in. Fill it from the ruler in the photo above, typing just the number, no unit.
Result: 4.8125
